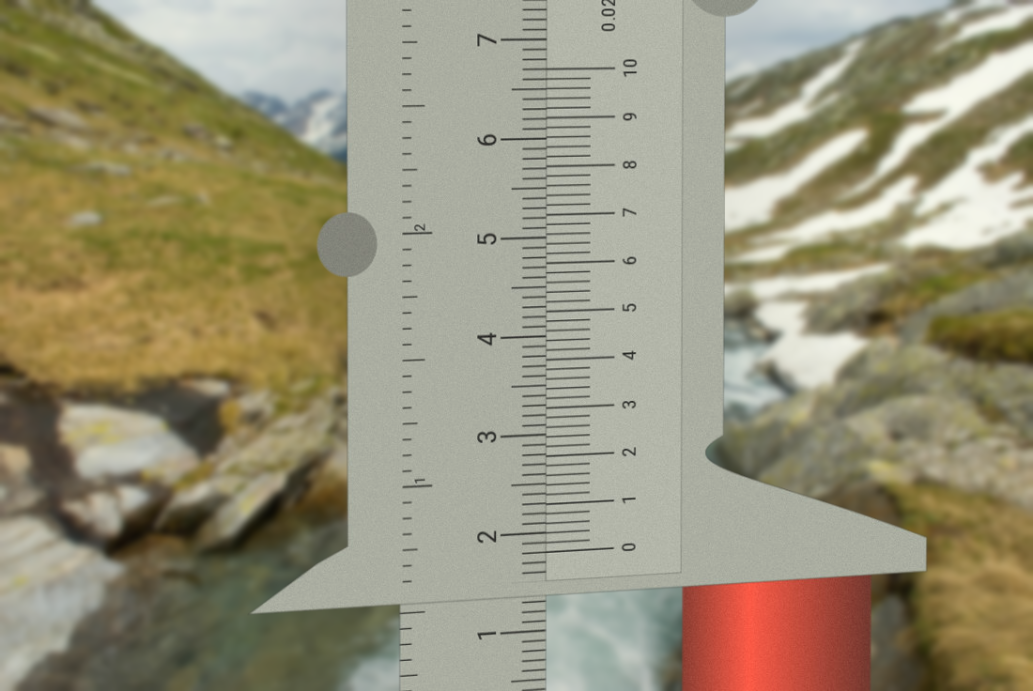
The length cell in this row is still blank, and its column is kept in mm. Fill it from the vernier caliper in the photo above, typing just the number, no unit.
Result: 18.0
